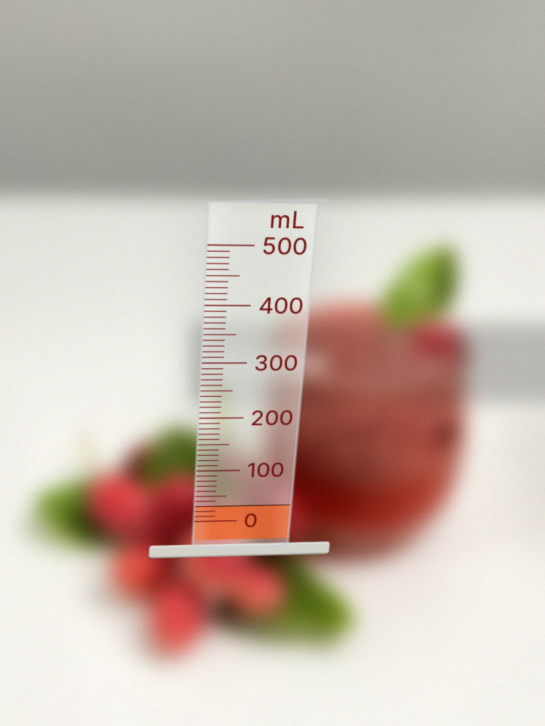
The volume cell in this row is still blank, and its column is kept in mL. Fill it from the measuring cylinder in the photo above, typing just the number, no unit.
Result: 30
